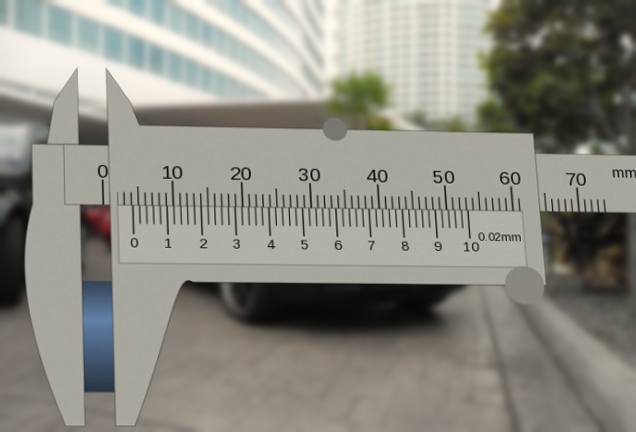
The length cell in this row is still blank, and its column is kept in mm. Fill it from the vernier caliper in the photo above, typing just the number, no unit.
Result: 4.2
